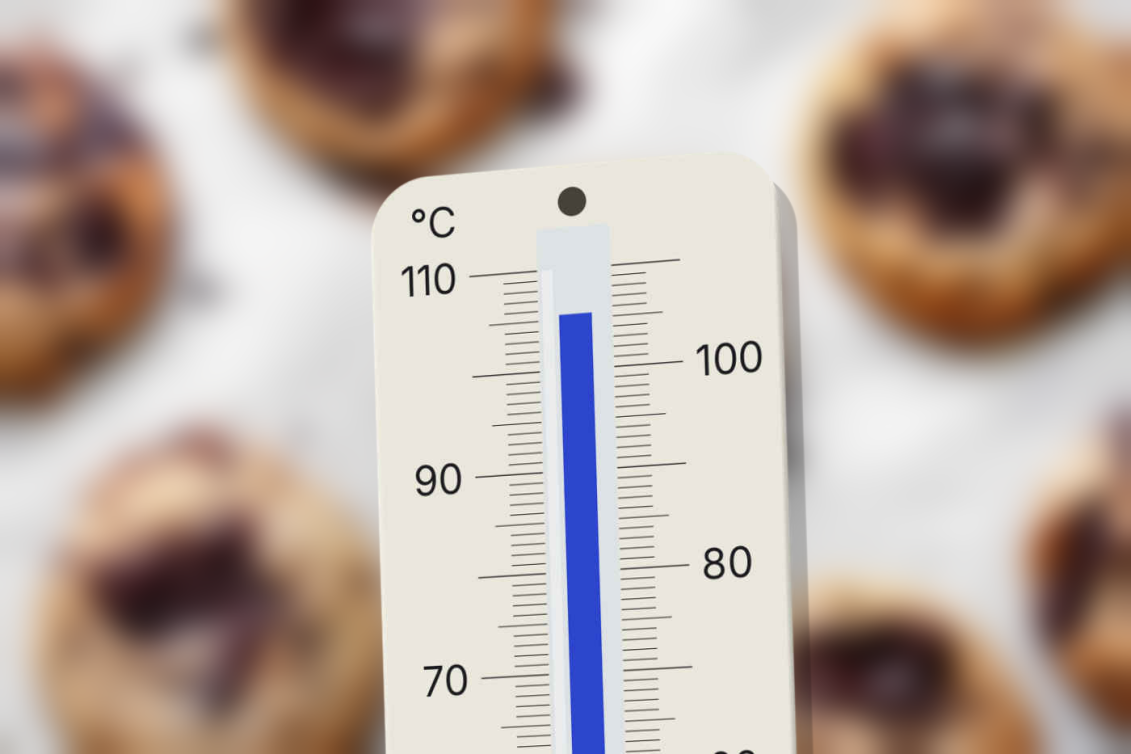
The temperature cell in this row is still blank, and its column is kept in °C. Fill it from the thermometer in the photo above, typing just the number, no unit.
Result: 105.5
